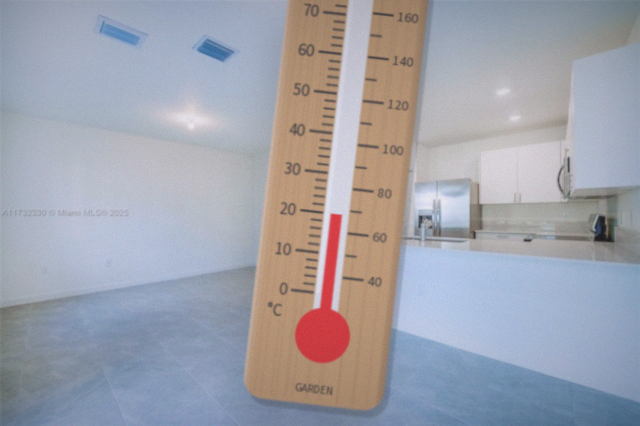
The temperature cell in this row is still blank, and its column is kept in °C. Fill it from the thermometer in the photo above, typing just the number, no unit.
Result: 20
